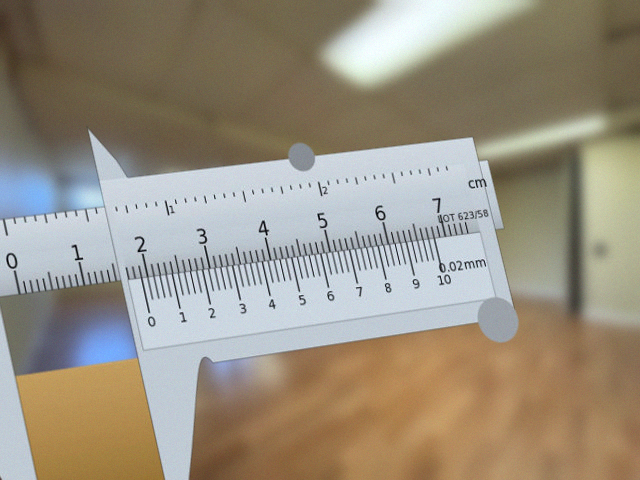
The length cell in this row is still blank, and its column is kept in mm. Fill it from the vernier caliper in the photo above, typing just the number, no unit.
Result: 19.0
